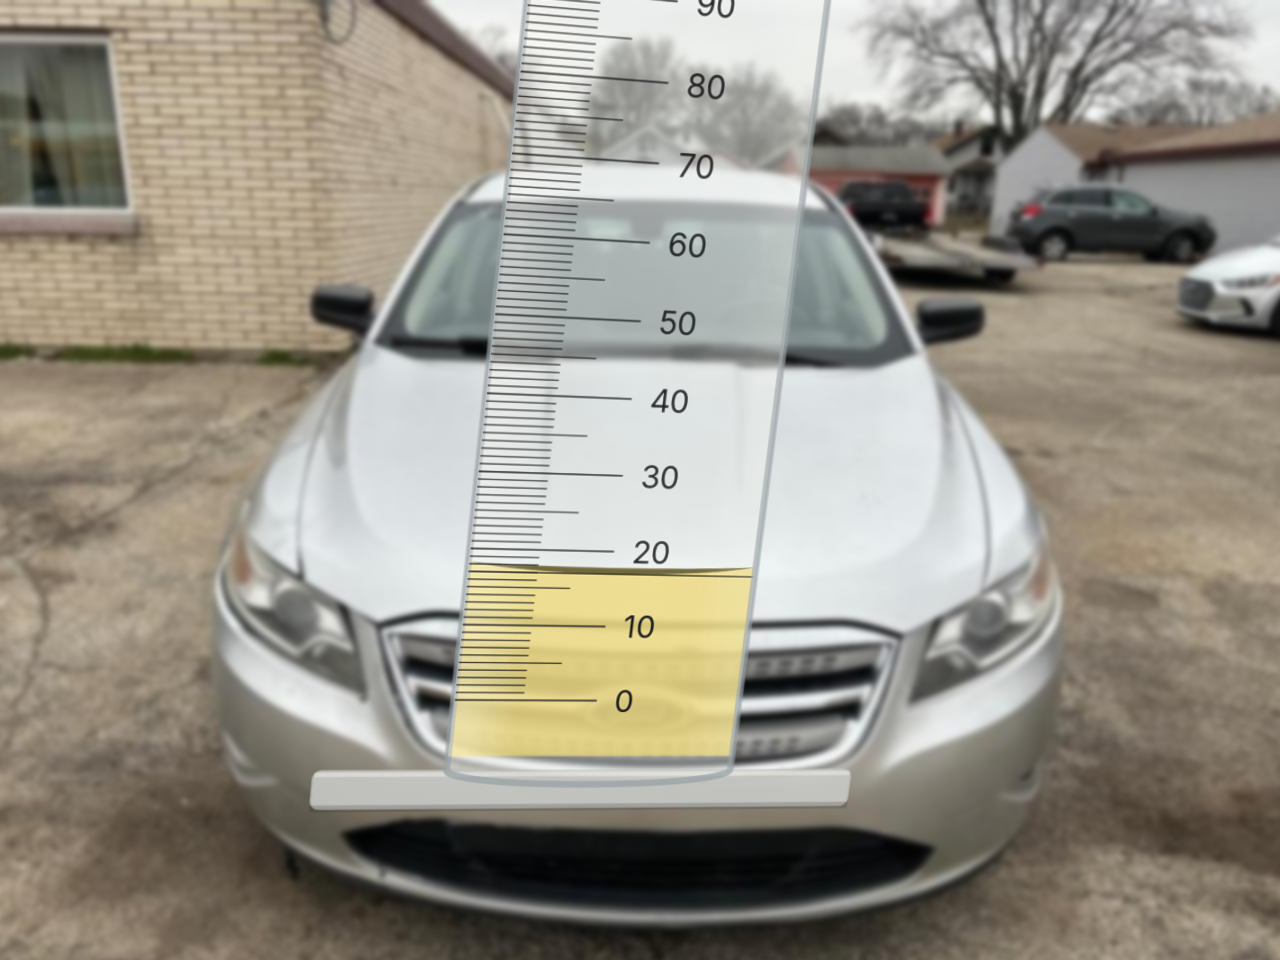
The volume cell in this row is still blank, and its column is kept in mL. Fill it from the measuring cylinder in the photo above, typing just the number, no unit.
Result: 17
